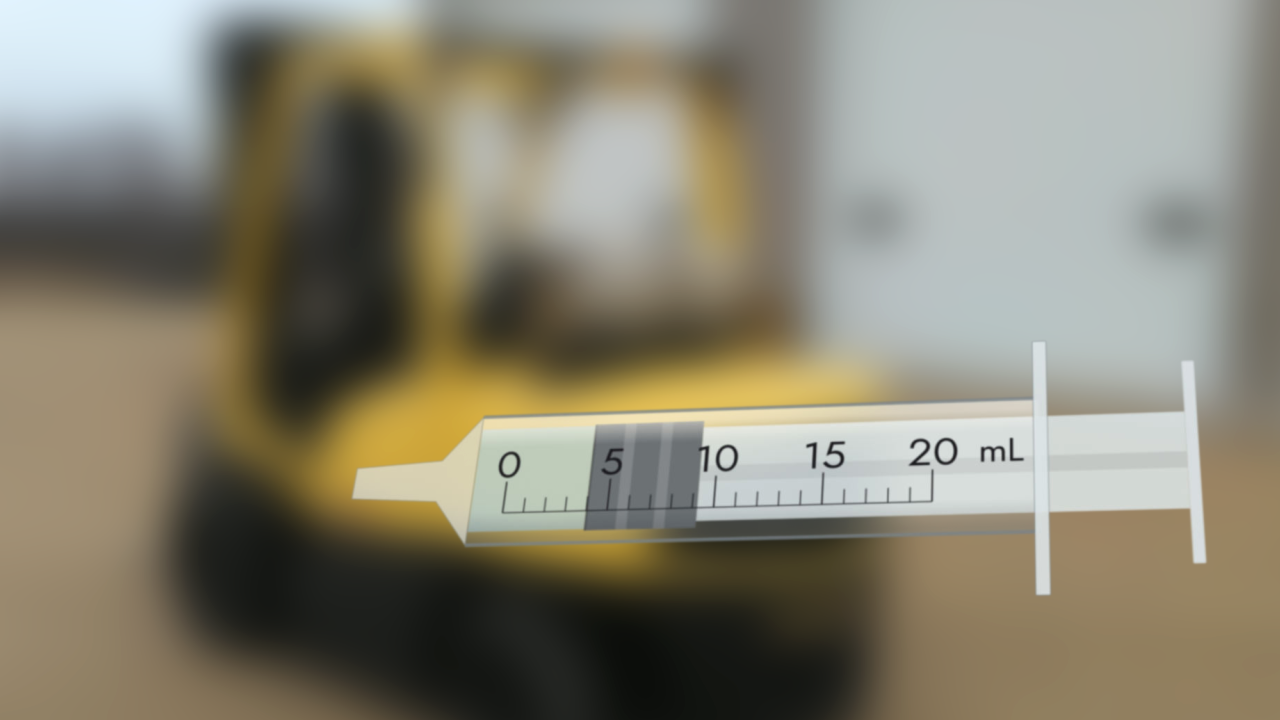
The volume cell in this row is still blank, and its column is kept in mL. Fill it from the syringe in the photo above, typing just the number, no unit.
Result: 4
